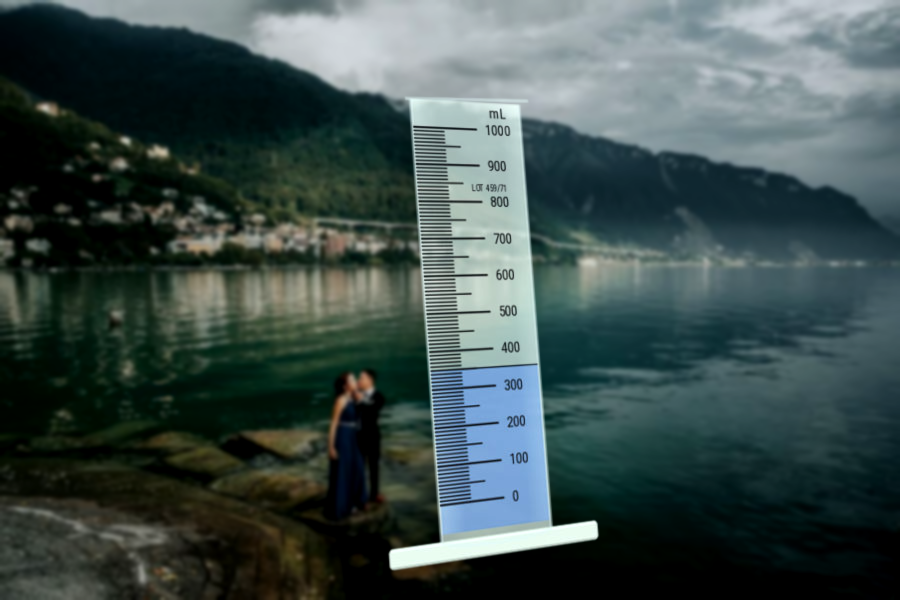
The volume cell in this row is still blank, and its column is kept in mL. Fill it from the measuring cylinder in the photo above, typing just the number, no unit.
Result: 350
